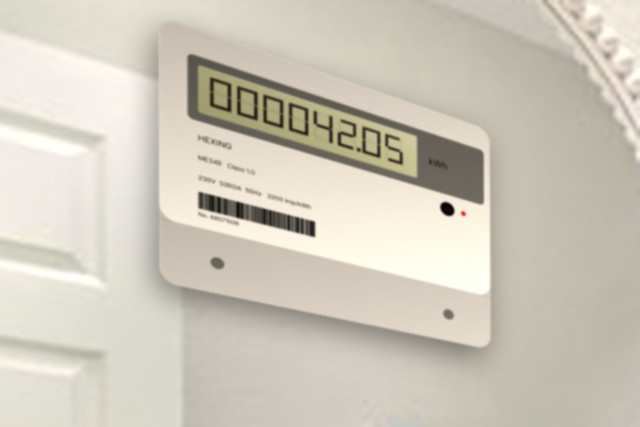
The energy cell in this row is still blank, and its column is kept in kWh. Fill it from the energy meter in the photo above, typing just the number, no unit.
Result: 42.05
